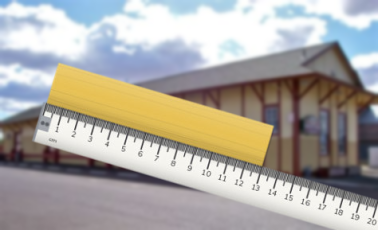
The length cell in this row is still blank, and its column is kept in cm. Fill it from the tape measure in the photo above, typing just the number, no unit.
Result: 13
